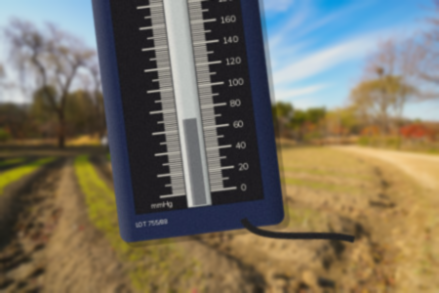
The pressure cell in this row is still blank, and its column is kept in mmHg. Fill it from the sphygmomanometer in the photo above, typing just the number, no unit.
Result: 70
